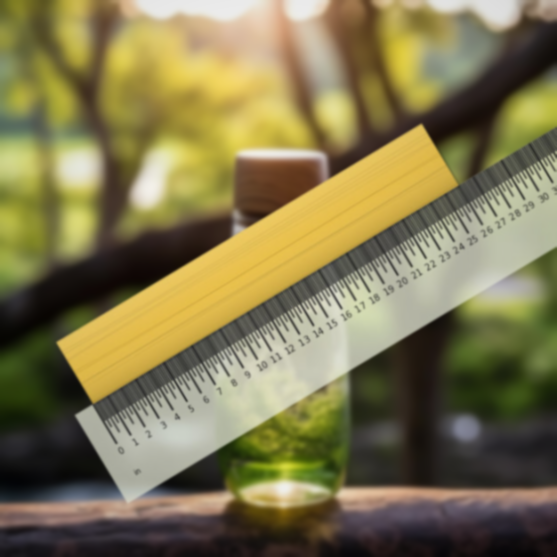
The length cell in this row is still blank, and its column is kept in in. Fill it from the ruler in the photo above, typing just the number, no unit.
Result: 26
